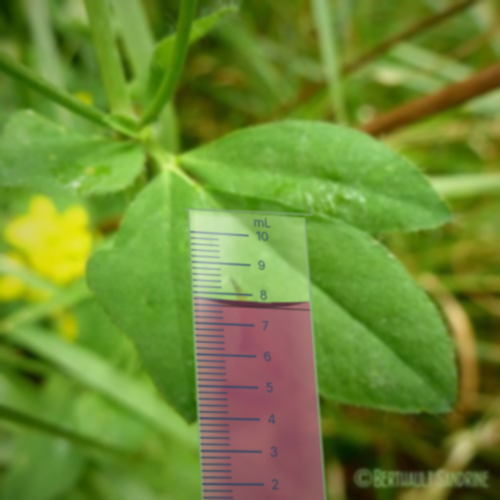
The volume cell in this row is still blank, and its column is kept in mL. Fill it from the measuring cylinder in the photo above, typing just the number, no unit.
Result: 7.6
